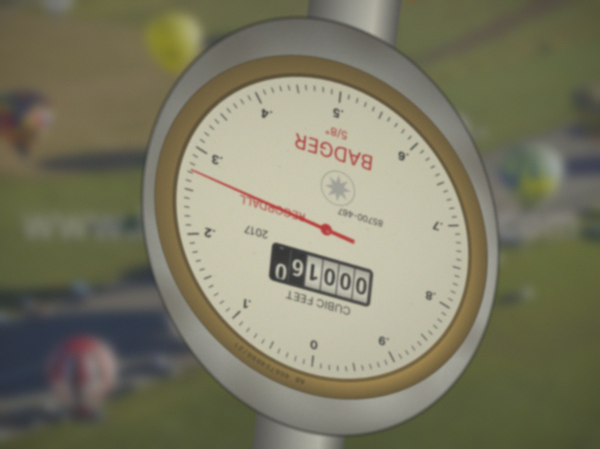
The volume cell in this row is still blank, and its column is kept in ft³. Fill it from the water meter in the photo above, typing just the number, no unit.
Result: 160.27
